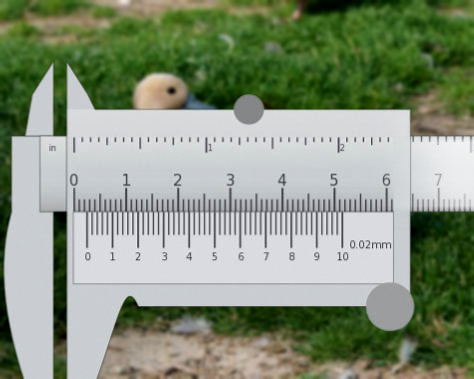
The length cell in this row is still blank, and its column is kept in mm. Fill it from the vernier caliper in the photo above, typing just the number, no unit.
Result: 2.5
